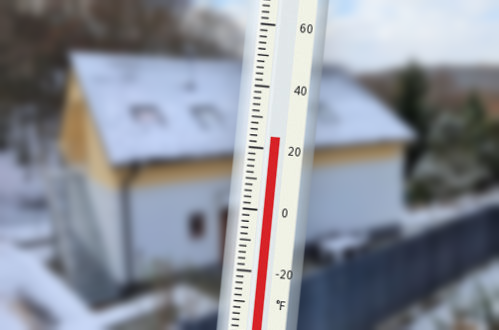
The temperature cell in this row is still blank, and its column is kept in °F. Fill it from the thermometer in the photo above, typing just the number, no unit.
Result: 24
